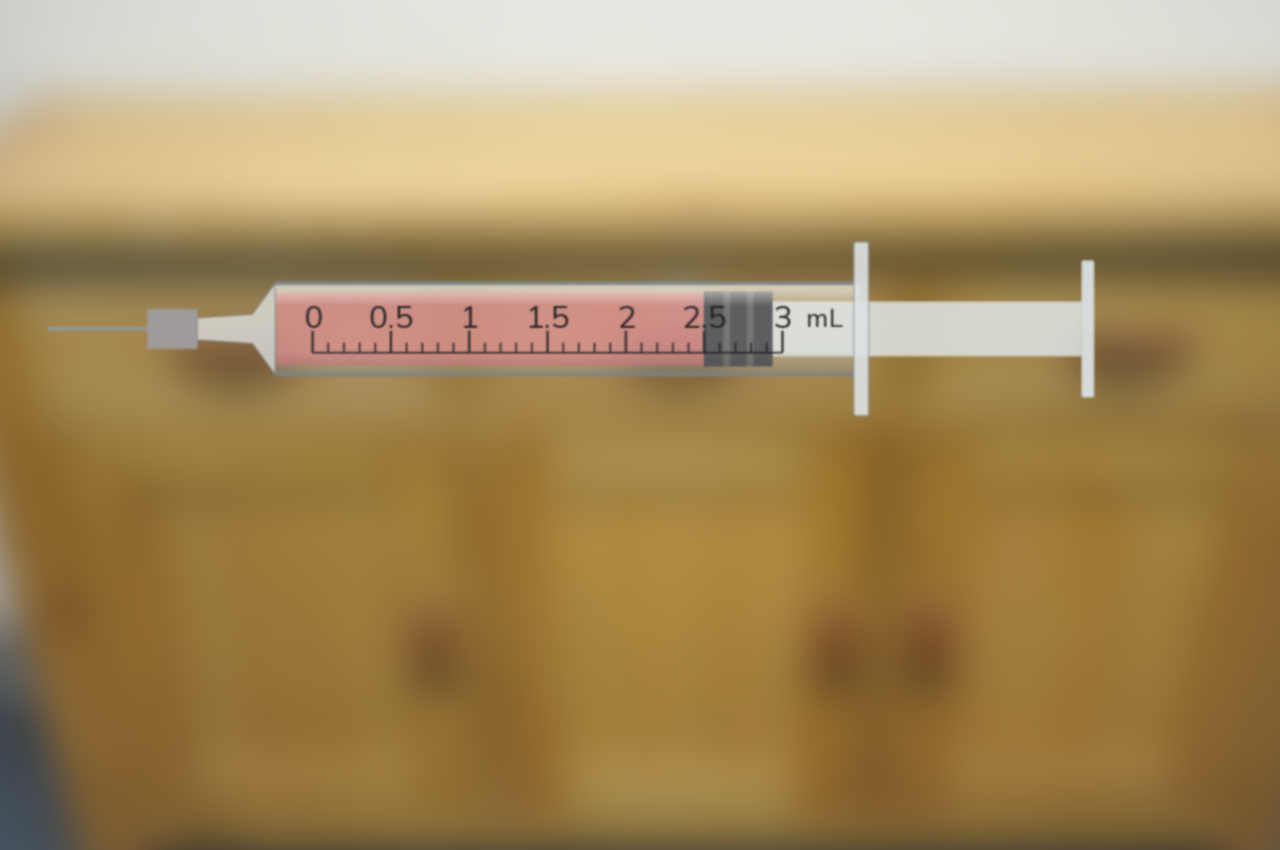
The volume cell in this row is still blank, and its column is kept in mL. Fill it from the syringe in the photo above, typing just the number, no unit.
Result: 2.5
